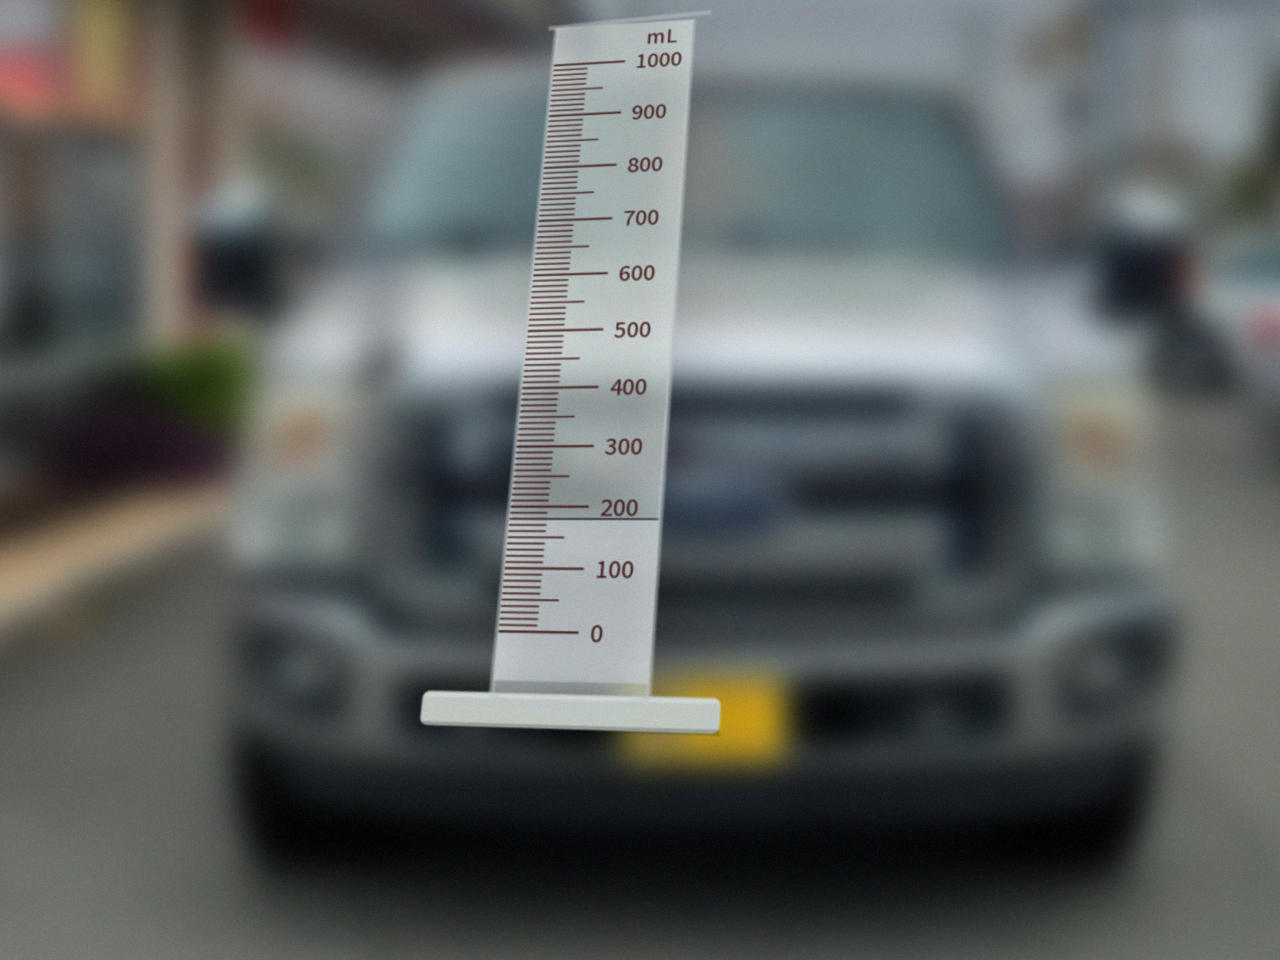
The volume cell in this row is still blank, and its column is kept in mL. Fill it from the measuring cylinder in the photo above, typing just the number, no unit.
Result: 180
